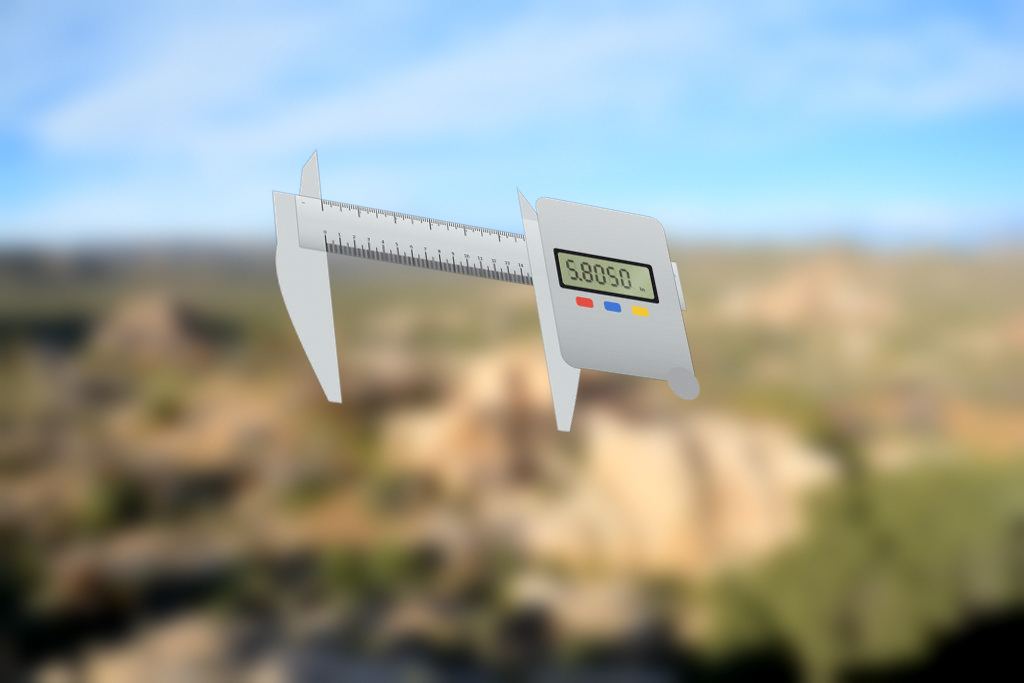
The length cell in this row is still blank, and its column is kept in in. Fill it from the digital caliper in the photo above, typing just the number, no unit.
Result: 5.8050
